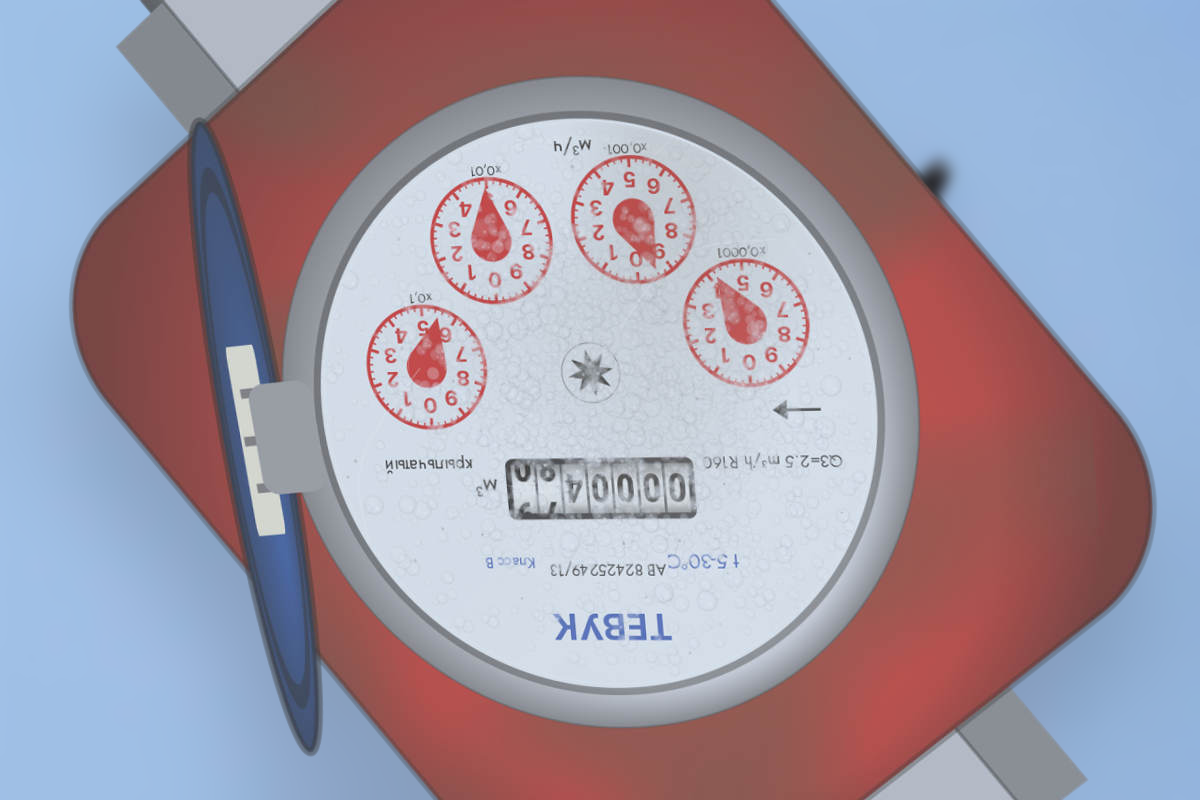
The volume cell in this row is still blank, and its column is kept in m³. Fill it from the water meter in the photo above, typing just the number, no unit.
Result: 479.5494
